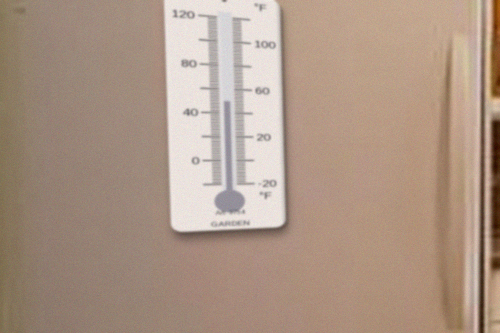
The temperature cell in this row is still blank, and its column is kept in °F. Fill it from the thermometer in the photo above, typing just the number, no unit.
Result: 50
